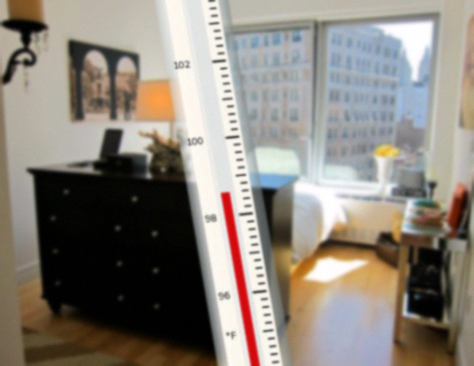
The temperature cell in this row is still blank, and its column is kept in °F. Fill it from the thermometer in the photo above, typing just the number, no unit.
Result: 98.6
